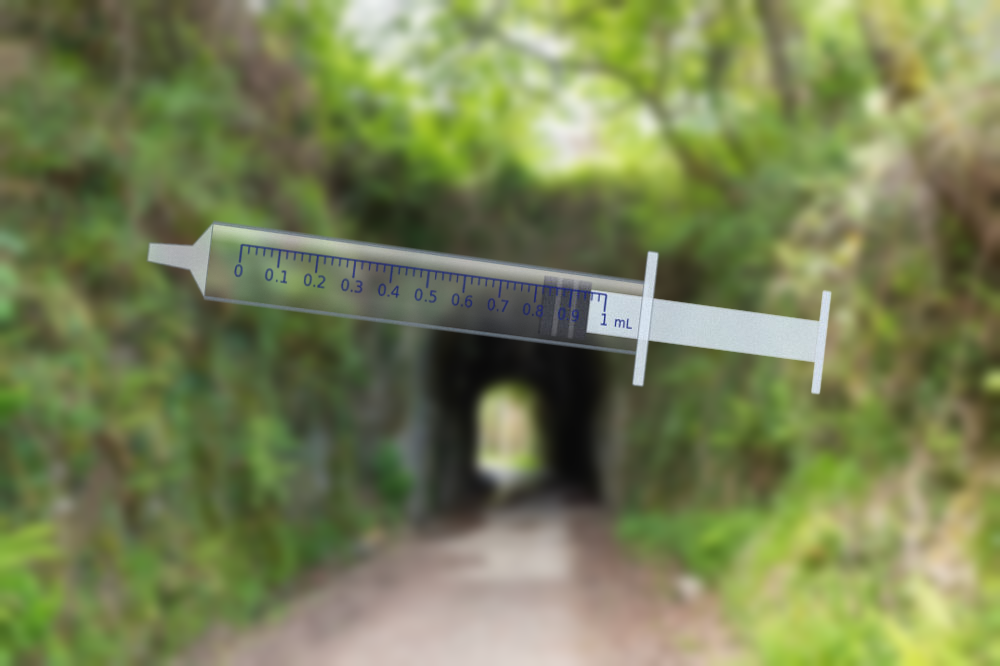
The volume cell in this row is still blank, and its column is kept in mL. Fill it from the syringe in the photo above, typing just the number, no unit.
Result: 0.82
